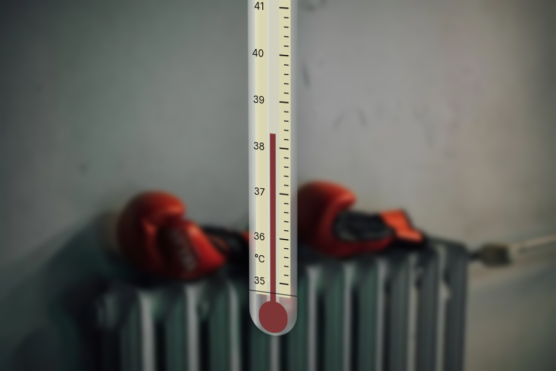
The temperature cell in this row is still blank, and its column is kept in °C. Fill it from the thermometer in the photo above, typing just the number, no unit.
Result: 38.3
